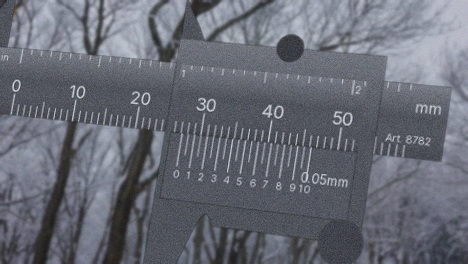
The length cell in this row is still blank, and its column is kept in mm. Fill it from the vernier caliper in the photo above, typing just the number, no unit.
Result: 27.2
